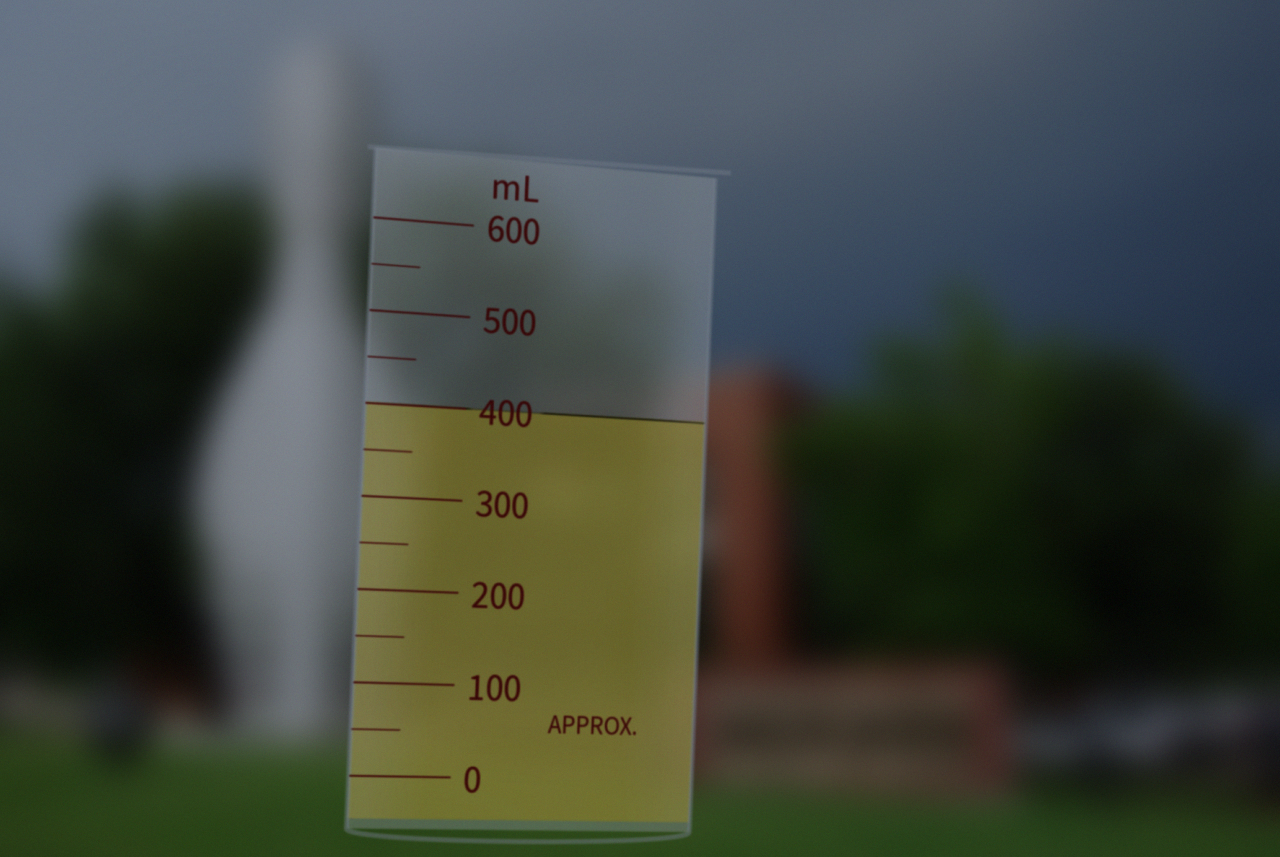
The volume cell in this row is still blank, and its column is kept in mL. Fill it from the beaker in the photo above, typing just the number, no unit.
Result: 400
